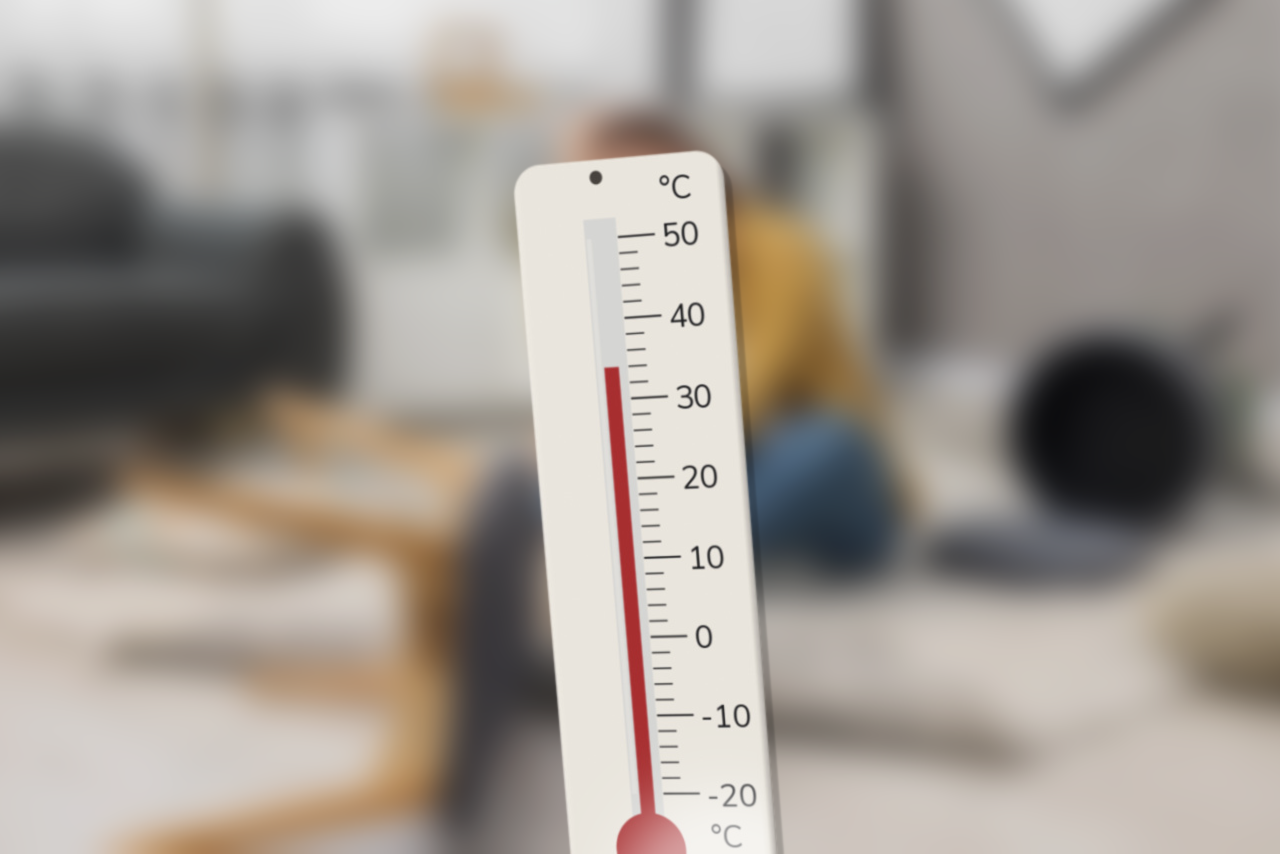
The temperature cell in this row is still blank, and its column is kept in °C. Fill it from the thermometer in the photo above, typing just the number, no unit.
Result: 34
